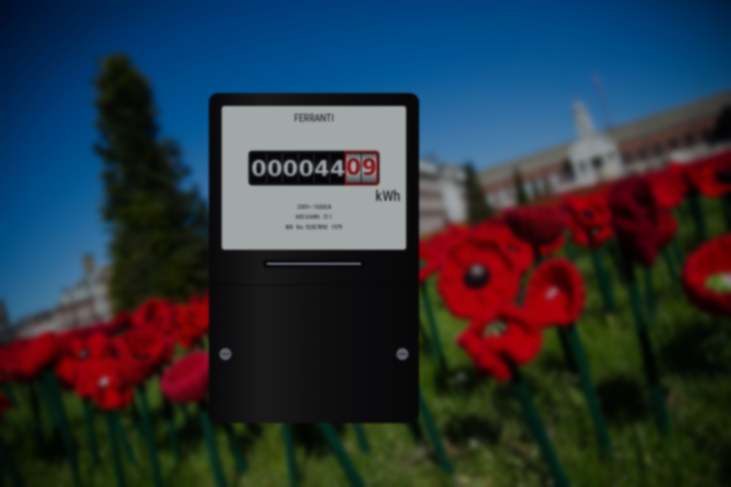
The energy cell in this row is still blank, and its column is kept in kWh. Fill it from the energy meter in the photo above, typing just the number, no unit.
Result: 44.09
